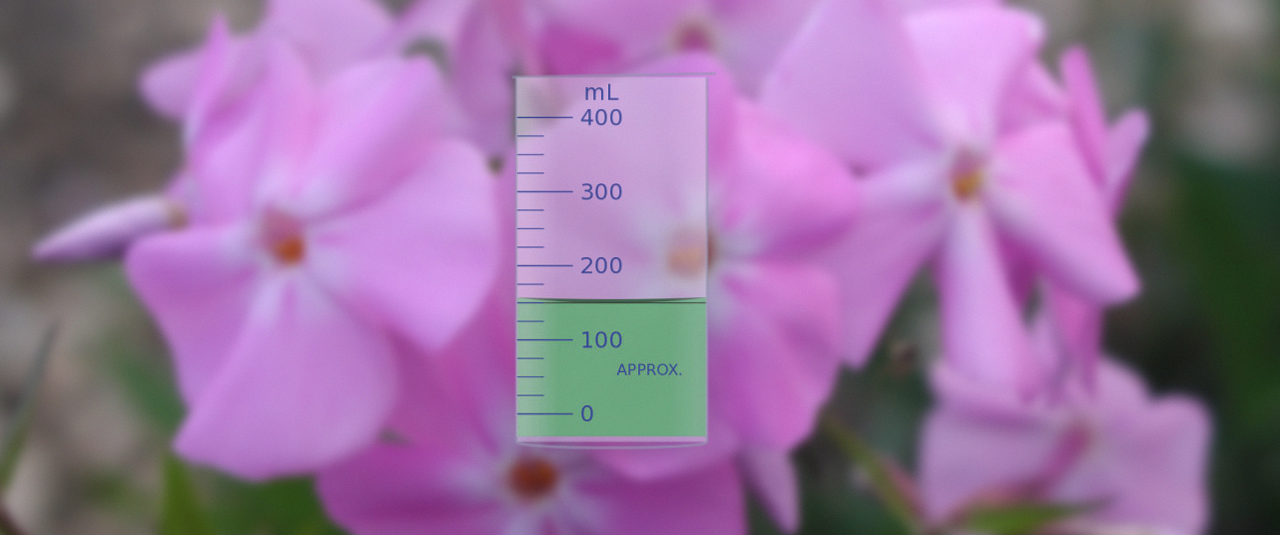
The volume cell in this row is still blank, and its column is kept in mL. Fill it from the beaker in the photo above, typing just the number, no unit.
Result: 150
